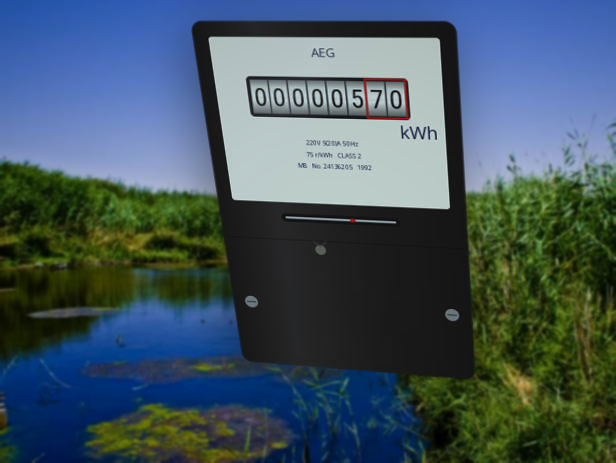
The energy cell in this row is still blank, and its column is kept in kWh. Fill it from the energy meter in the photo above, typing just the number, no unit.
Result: 5.70
